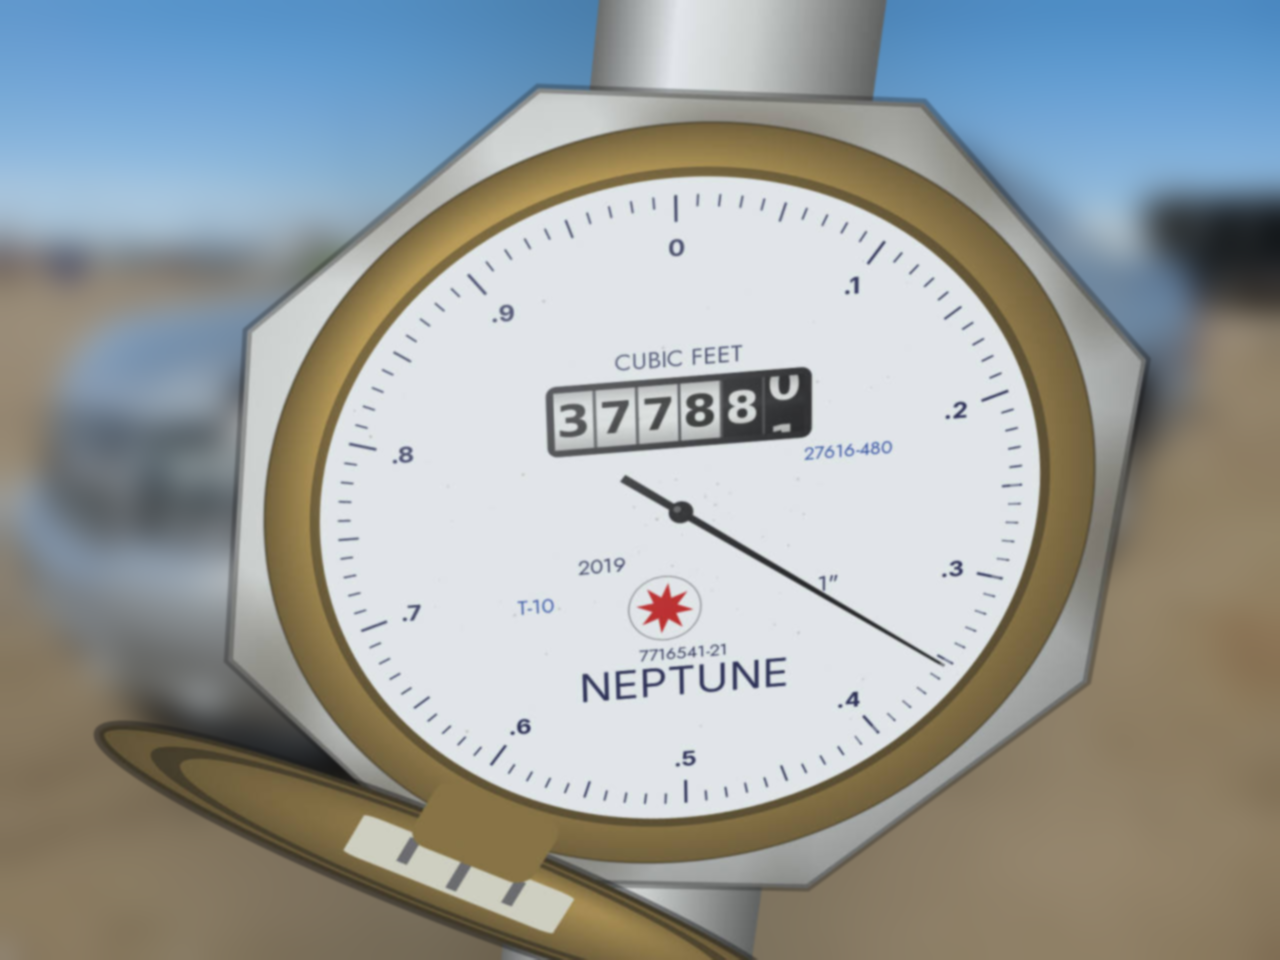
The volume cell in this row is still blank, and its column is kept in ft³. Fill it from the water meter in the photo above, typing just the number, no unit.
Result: 377880.35
